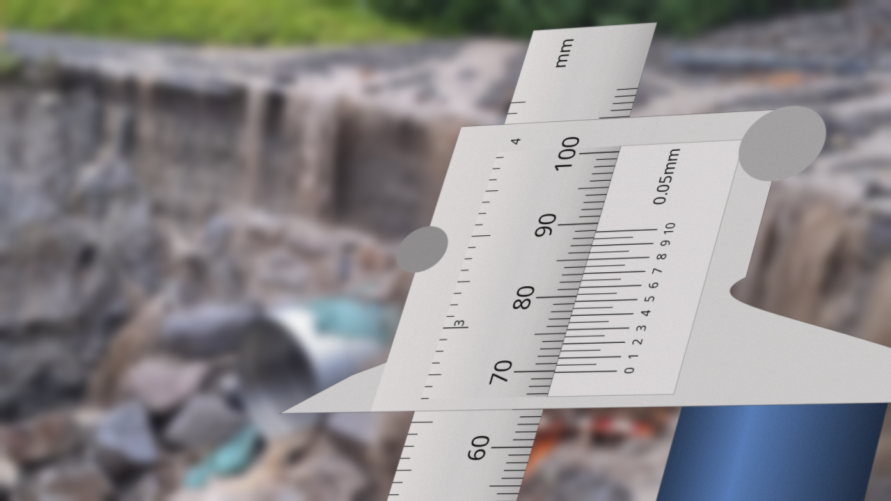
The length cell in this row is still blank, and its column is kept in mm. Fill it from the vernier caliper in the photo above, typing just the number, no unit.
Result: 69.8
